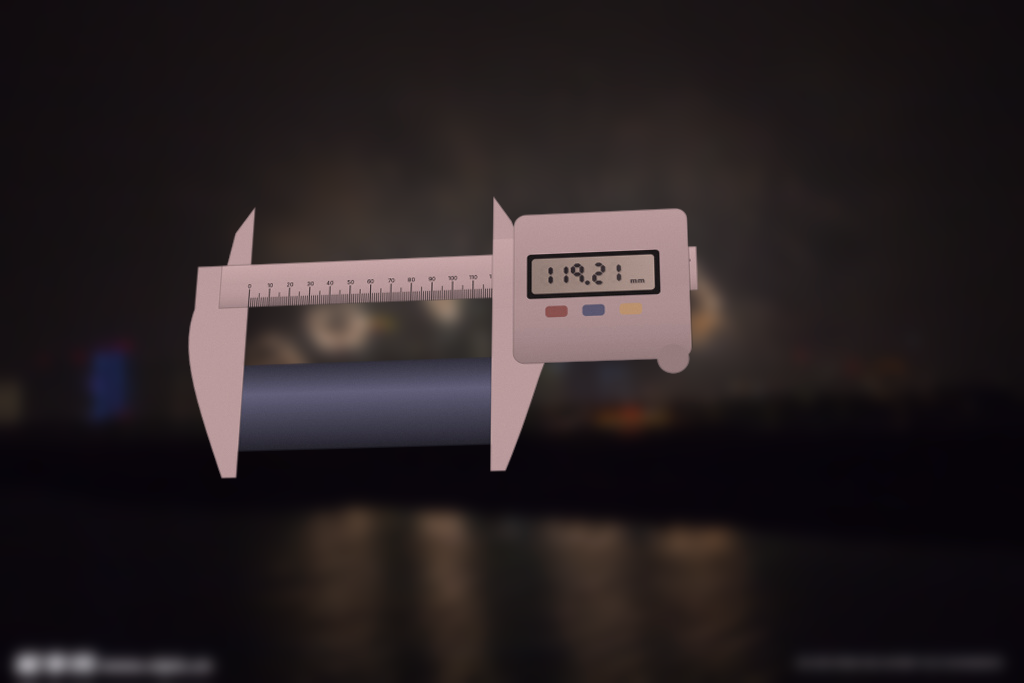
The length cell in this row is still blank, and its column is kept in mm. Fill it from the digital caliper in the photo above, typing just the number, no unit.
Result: 119.21
